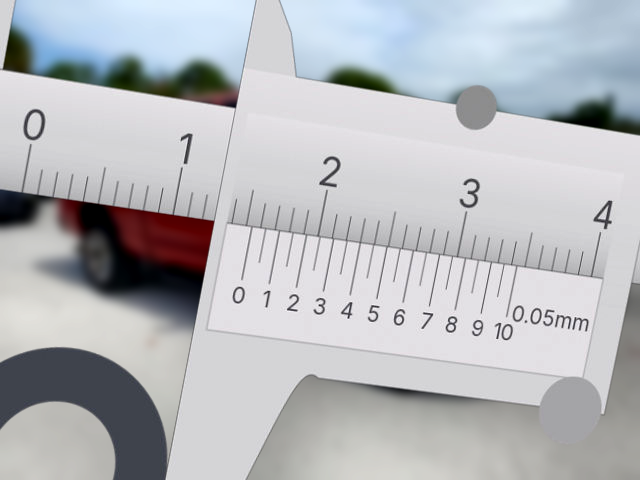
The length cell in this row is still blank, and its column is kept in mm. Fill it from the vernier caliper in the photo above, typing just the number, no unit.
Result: 15.4
